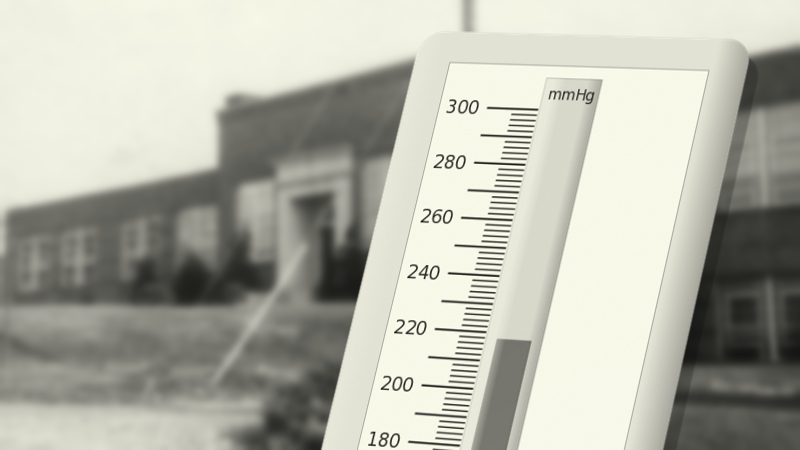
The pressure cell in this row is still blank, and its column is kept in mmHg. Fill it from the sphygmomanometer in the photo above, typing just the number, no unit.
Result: 218
